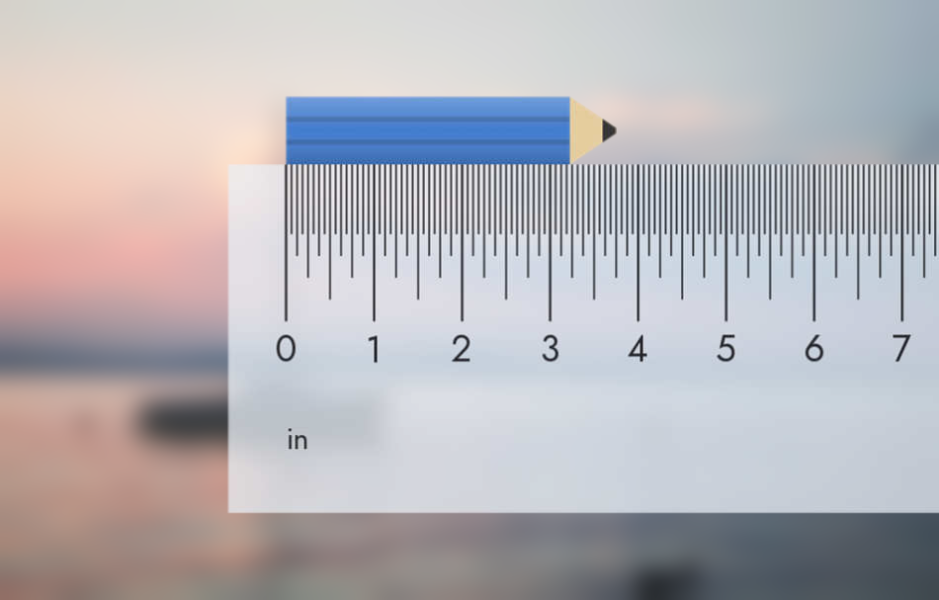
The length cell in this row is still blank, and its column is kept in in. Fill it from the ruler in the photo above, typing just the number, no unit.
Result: 3.75
